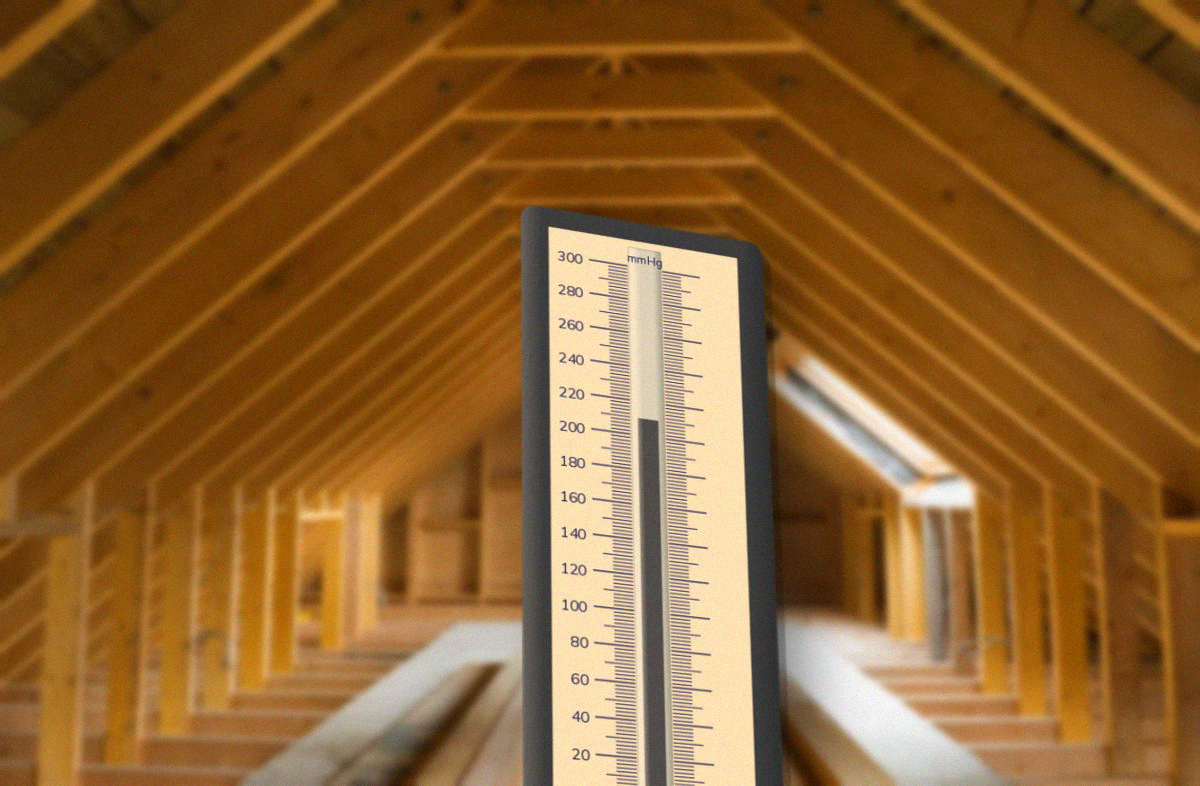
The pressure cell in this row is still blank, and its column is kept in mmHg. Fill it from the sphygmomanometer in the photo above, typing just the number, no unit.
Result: 210
